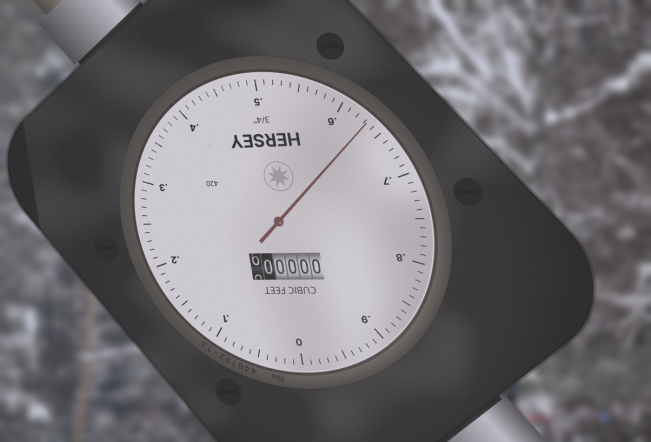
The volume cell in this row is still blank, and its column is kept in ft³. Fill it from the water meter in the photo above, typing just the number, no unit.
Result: 8.63
